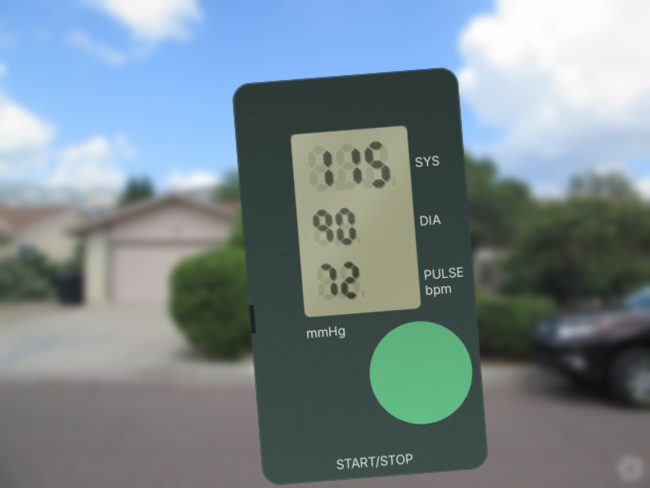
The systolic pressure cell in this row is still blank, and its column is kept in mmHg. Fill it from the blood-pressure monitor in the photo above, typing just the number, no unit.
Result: 115
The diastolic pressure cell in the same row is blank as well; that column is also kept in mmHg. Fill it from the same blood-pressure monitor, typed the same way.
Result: 90
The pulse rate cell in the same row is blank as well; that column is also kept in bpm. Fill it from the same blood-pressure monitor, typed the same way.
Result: 72
